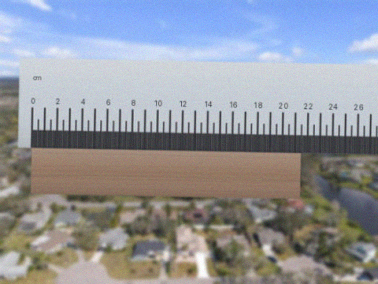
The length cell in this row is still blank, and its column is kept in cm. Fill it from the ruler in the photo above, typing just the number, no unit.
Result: 21.5
